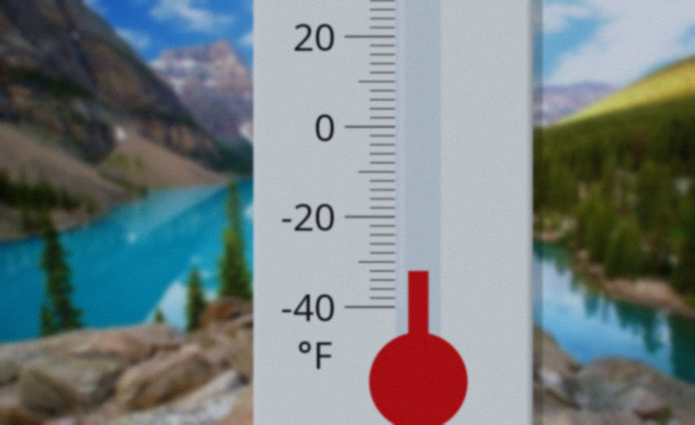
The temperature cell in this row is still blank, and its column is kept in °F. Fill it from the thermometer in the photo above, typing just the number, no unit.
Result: -32
